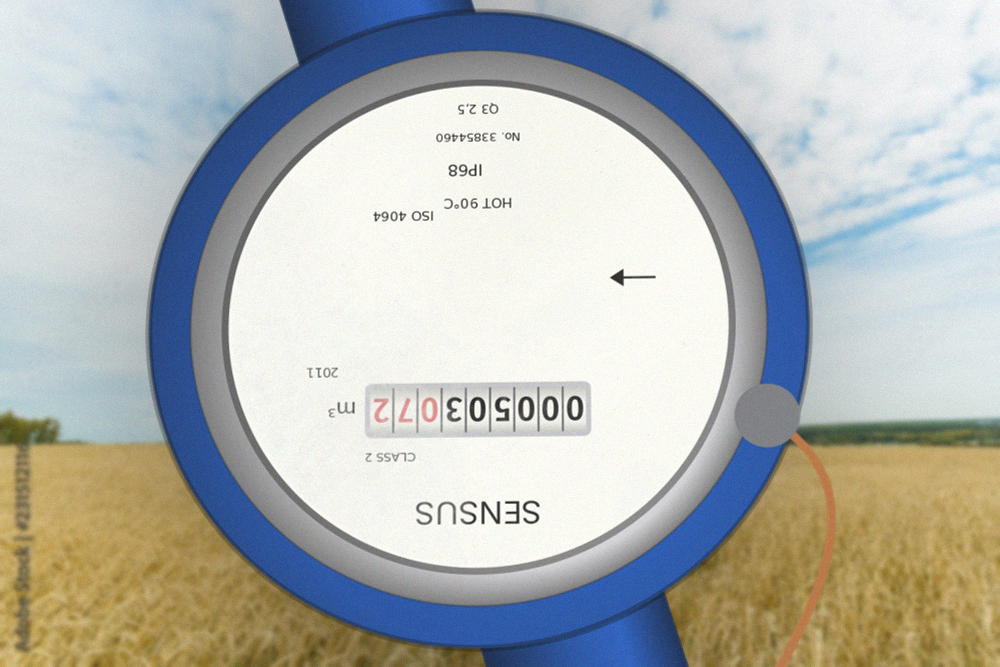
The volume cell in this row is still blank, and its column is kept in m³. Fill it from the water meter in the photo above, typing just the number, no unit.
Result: 503.072
